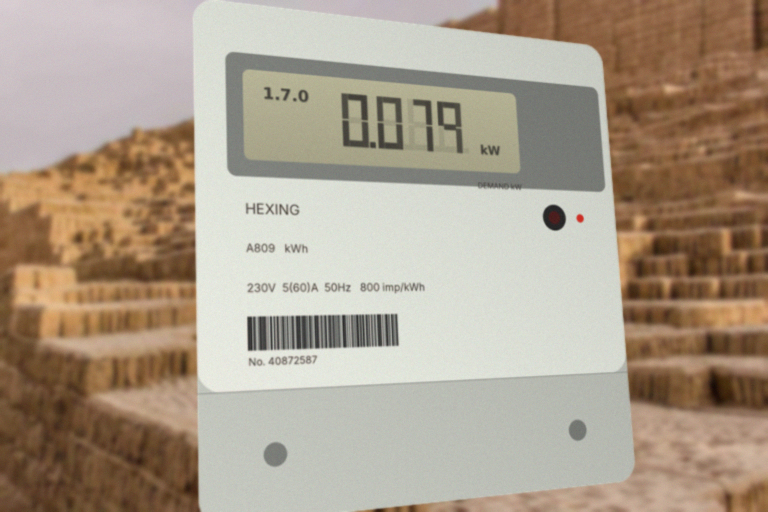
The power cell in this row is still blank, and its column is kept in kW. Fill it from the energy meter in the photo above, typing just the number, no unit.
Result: 0.079
